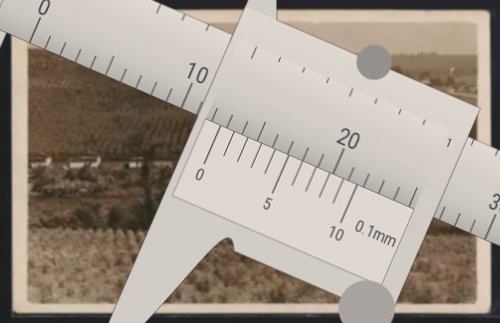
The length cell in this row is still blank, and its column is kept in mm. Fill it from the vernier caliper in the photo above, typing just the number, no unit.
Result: 12.6
